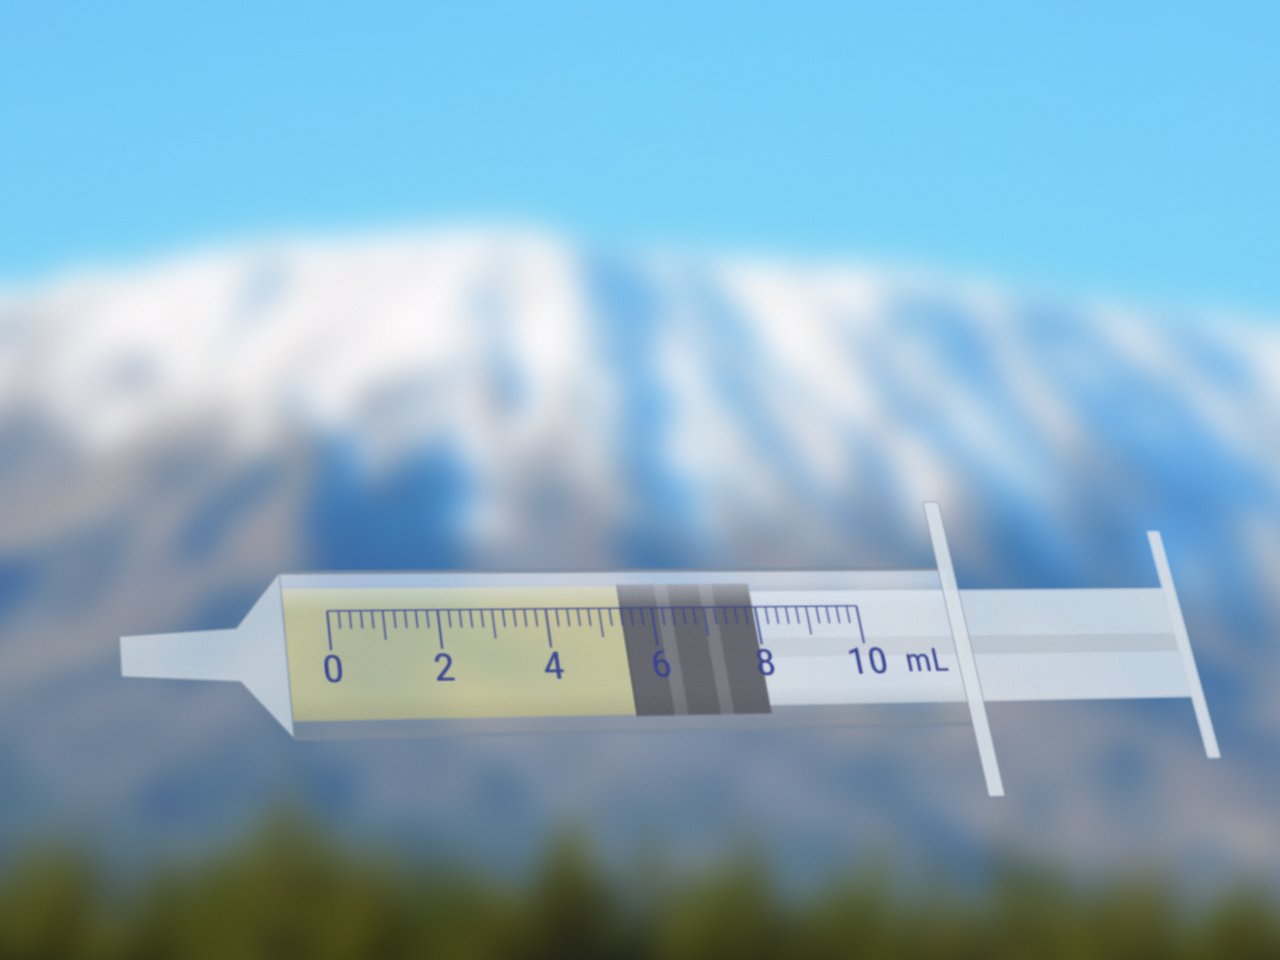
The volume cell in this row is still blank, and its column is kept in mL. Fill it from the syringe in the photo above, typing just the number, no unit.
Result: 5.4
